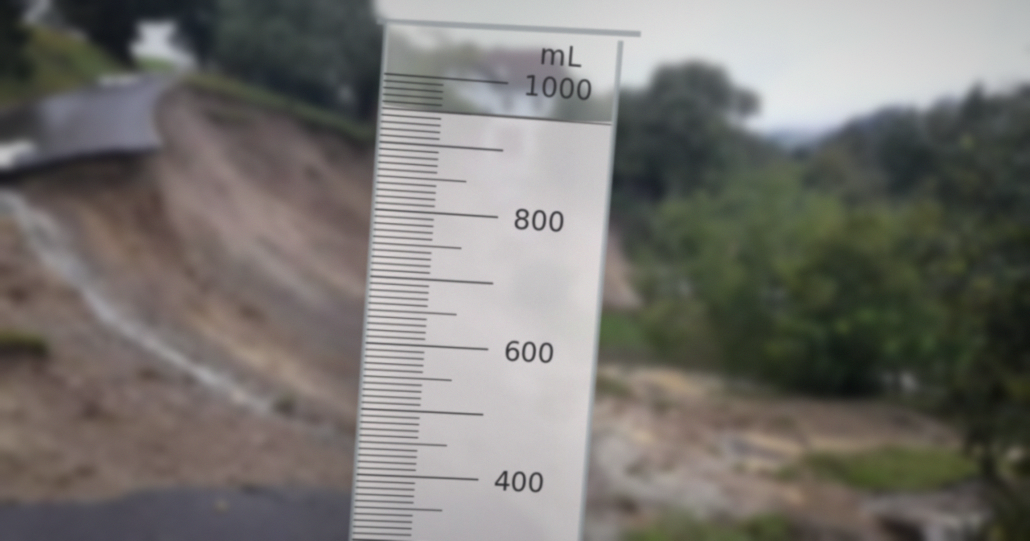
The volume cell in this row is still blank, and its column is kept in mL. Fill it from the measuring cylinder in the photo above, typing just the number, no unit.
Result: 950
